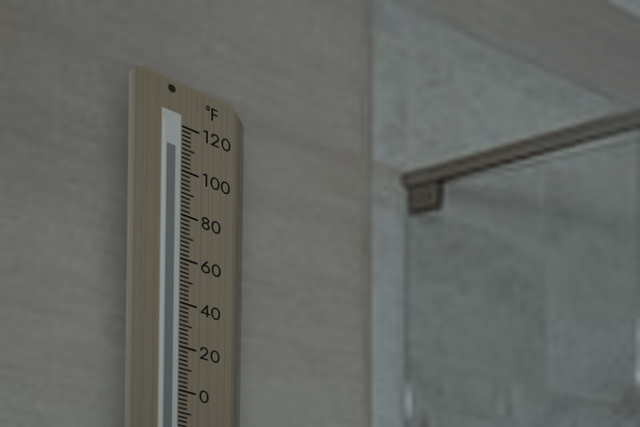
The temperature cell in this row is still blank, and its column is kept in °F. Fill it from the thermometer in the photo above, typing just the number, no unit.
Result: 110
